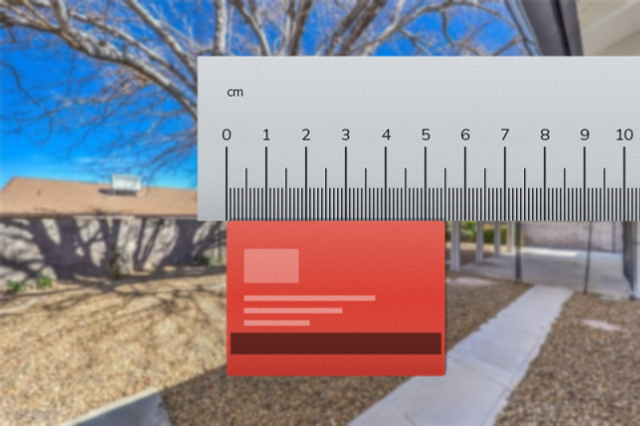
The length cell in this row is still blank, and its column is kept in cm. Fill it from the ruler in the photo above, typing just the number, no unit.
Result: 5.5
